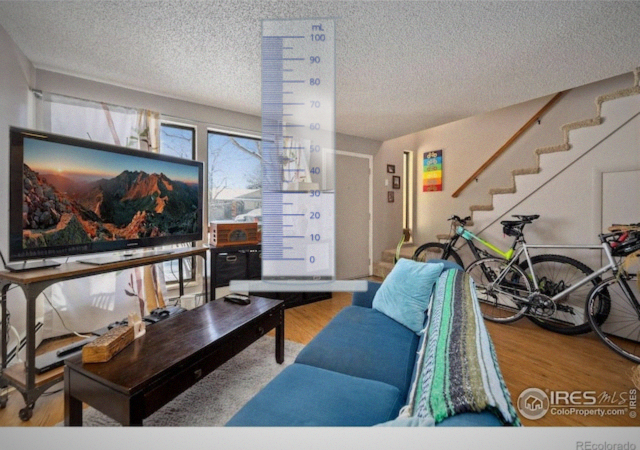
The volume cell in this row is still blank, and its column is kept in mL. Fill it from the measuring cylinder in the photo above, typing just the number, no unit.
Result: 30
